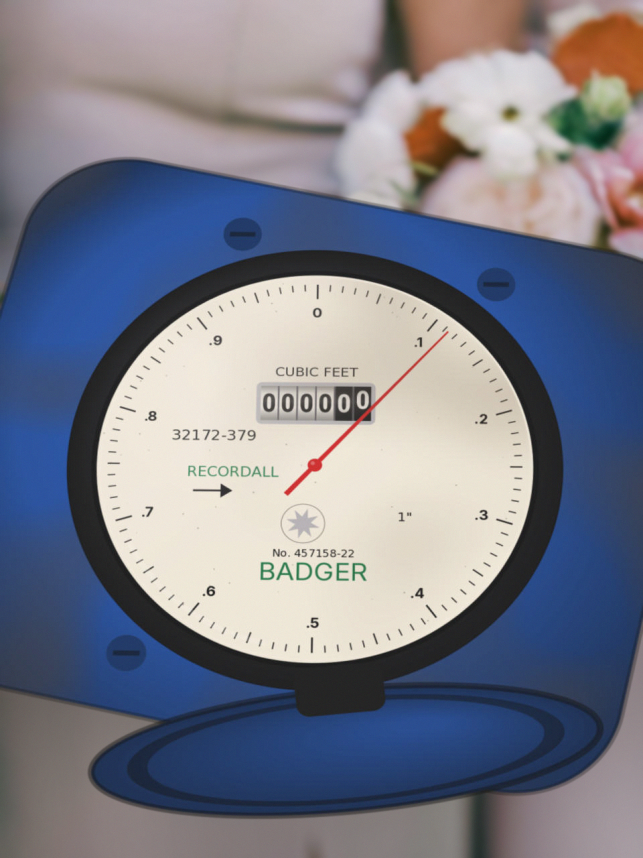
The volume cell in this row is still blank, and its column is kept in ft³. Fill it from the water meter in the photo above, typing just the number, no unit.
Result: 0.11
